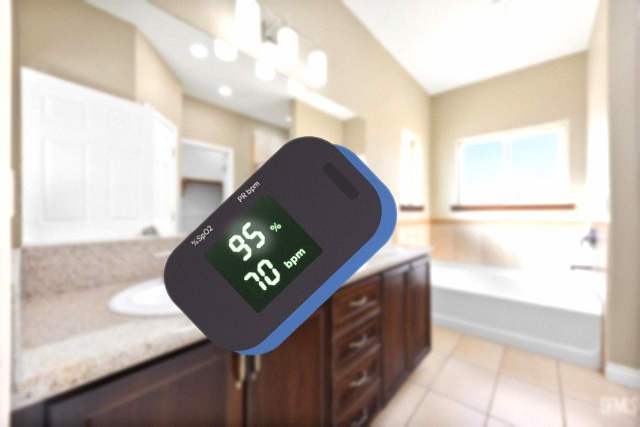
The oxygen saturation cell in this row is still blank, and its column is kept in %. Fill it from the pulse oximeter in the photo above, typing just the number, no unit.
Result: 95
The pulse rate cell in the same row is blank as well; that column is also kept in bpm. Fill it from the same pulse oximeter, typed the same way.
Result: 70
